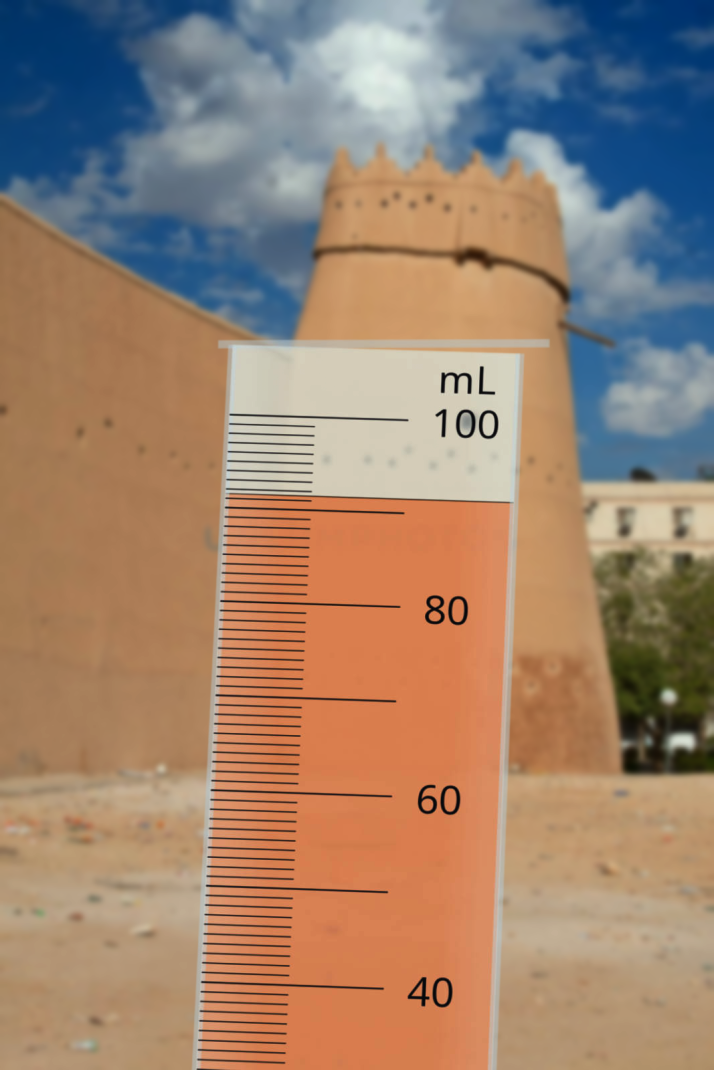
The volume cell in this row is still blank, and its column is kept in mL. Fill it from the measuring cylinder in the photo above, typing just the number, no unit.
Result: 91.5
